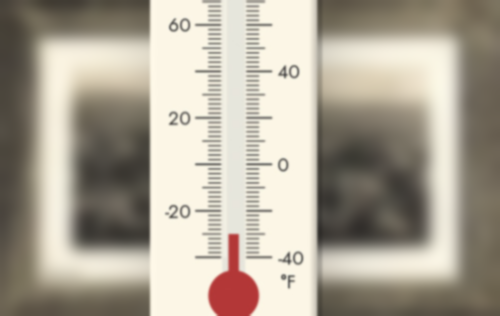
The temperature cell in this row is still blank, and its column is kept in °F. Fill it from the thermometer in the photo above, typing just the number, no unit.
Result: -30
